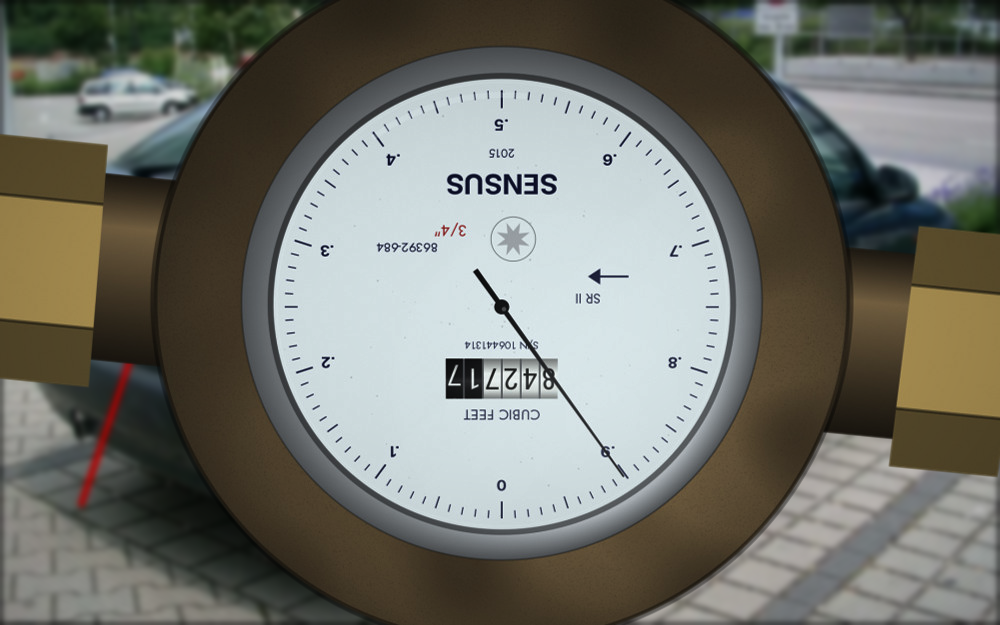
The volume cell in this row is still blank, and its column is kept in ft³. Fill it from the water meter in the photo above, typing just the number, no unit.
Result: 842716.90
